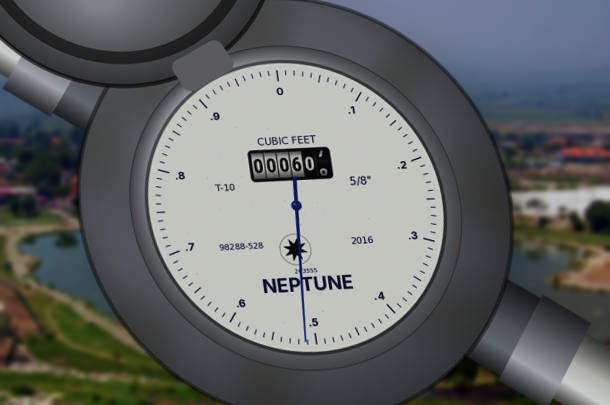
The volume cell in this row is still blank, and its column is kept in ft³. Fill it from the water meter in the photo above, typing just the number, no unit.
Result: 607.51
